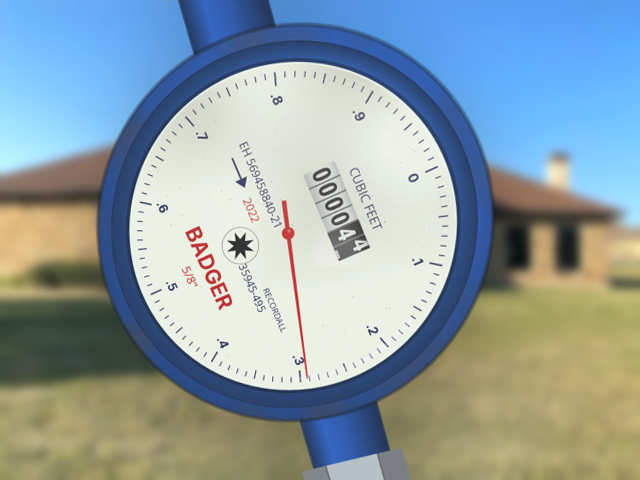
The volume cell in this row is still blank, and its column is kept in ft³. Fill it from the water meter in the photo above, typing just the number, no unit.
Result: 44.29
